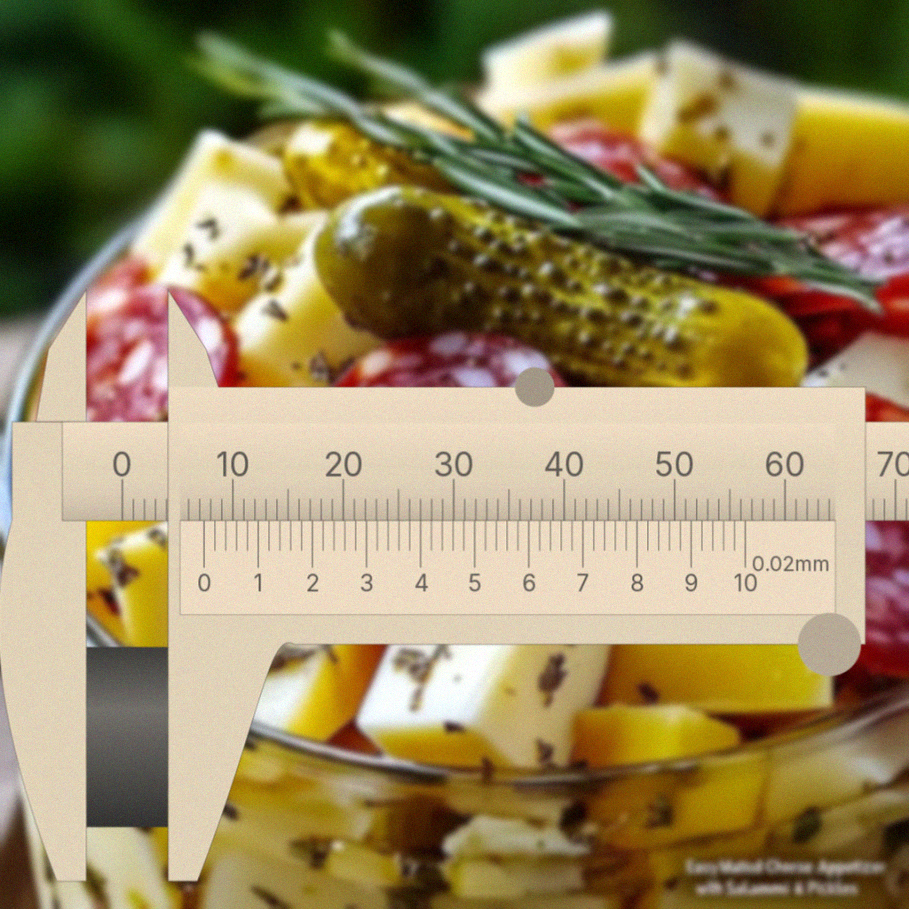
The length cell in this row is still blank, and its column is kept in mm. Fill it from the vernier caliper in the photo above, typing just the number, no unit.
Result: 7.4
